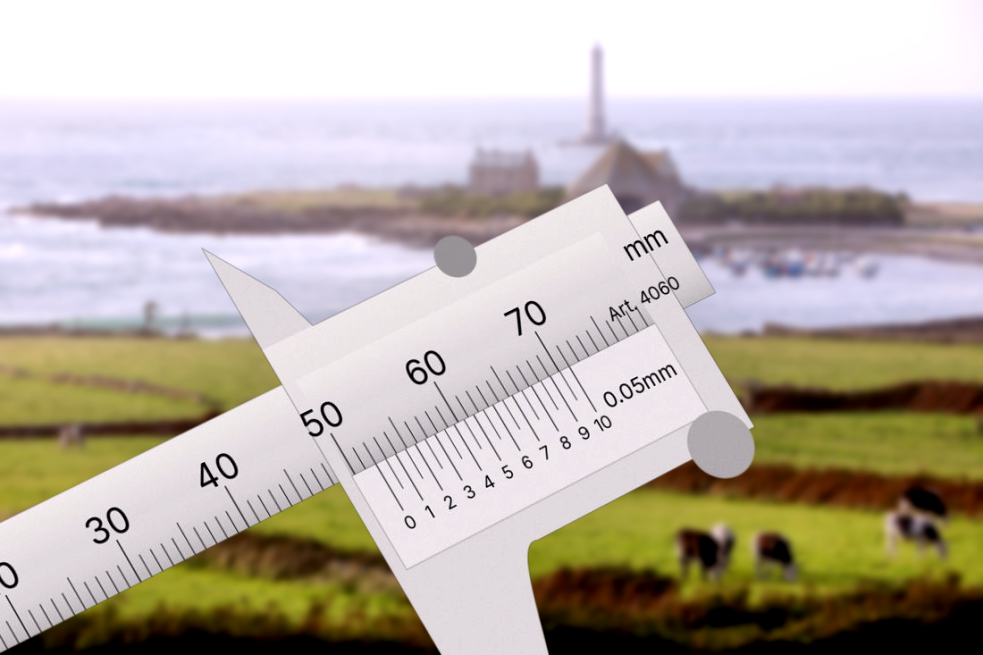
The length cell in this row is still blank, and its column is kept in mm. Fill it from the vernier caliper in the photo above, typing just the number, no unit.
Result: 52.0
